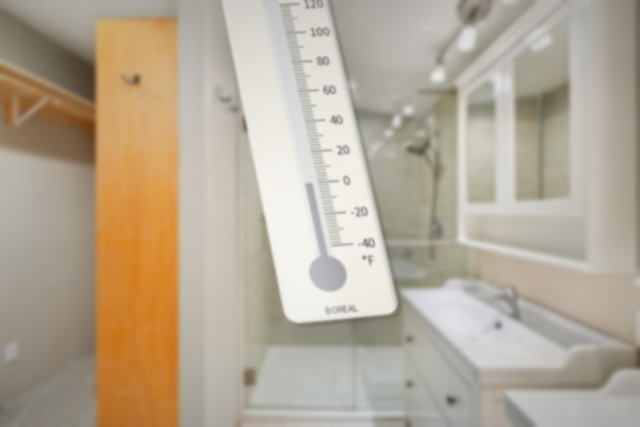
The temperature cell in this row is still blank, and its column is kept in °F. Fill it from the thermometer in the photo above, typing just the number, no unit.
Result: 0
